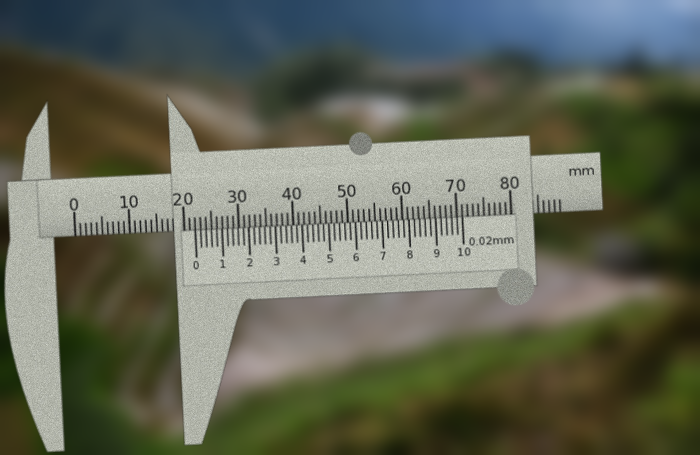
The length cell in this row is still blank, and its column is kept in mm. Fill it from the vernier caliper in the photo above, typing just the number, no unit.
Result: 22.0
